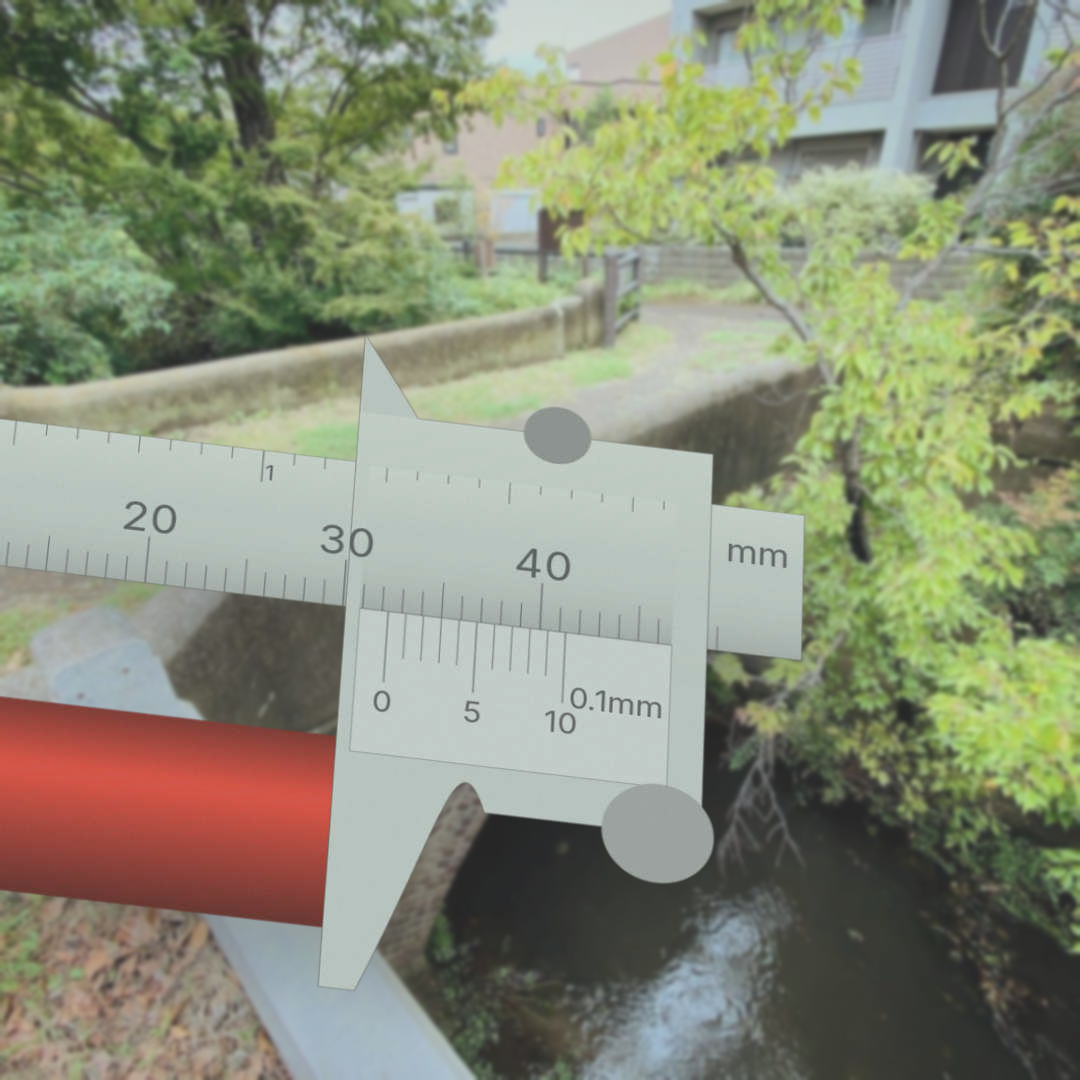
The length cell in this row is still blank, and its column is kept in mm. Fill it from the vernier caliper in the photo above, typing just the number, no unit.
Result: 32.3
